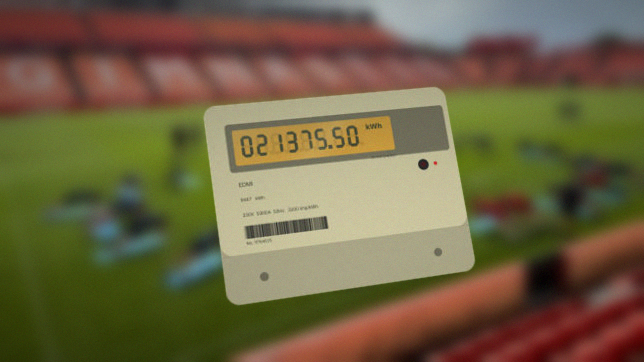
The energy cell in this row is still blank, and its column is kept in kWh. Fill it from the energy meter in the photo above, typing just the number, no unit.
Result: 21375.50
